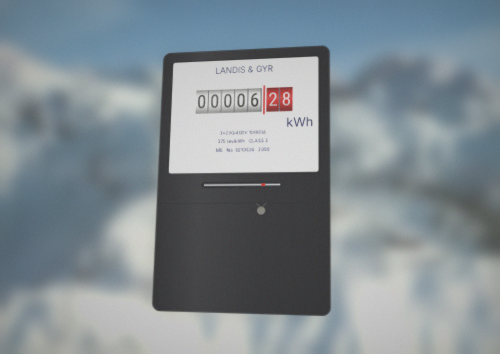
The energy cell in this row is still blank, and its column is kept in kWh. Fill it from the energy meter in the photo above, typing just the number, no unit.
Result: 6.28
